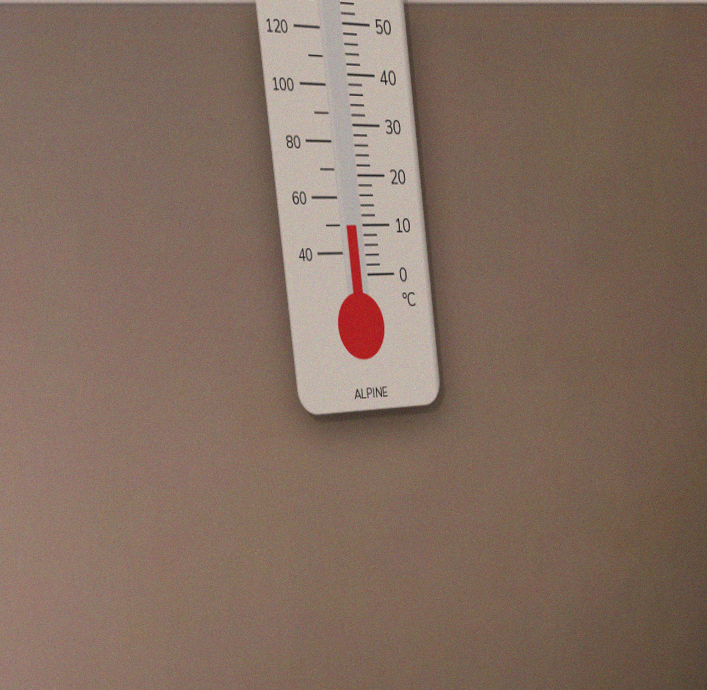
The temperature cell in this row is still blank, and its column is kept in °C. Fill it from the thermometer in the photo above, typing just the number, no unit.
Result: 10
